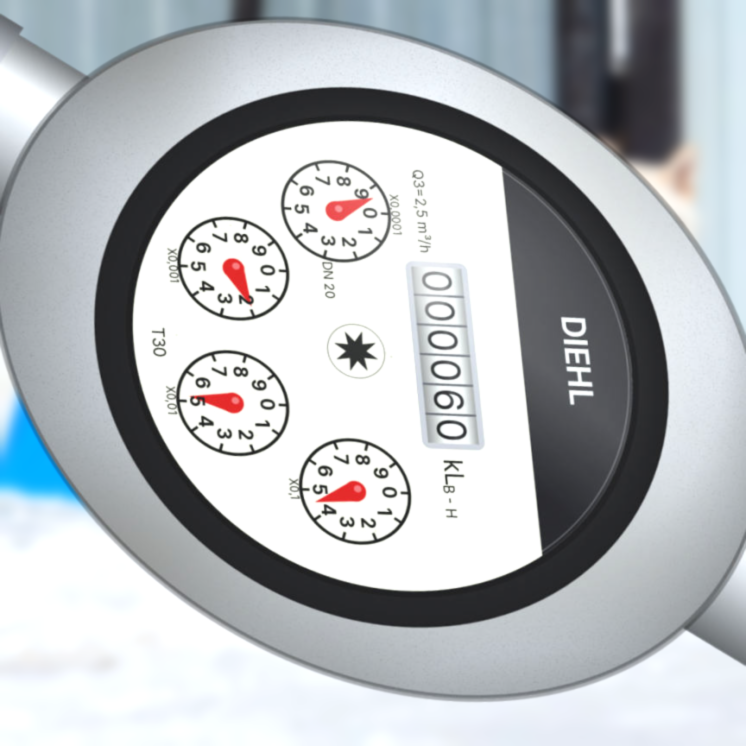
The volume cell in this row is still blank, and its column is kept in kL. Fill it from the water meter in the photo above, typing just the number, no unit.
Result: 60.4519
